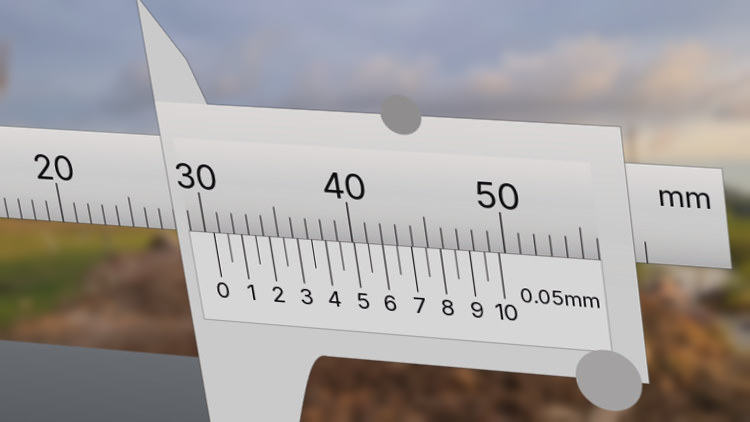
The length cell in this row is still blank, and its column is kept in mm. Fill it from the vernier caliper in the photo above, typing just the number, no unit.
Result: 30.6
